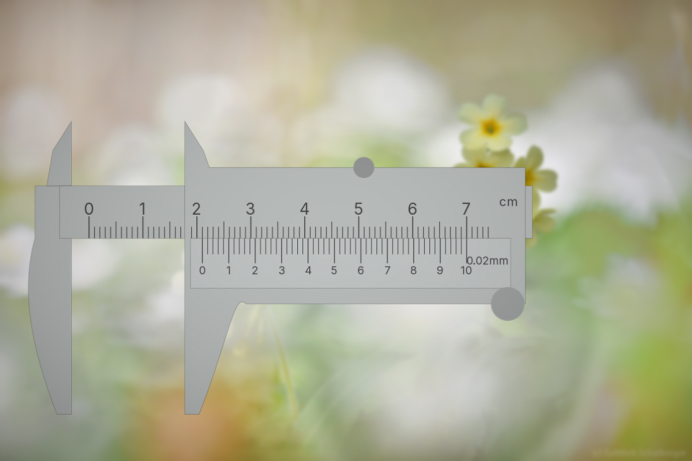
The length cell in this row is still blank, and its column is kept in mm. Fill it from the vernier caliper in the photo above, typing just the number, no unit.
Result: 21.0
